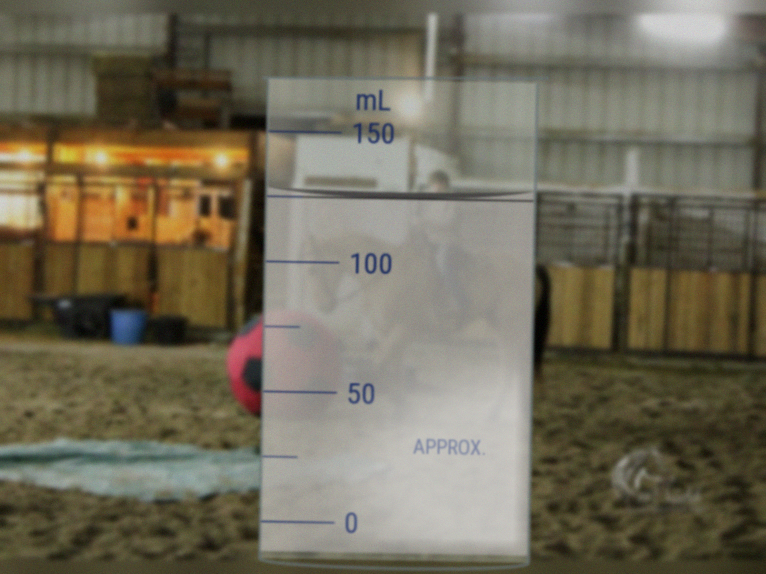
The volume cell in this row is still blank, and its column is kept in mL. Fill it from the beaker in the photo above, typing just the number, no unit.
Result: 125
